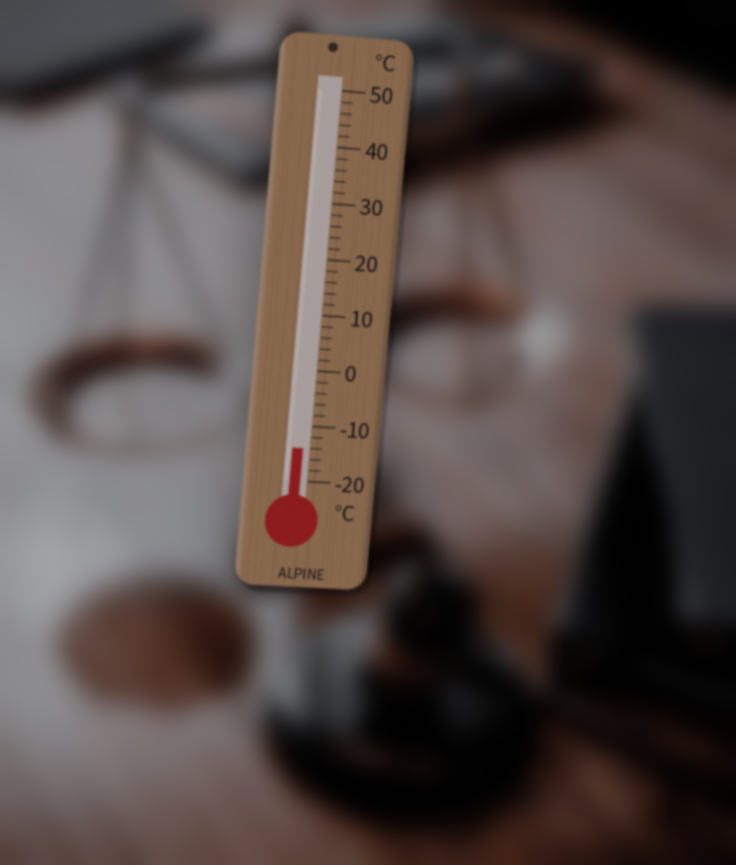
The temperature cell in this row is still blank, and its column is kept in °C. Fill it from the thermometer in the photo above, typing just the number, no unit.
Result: -14
